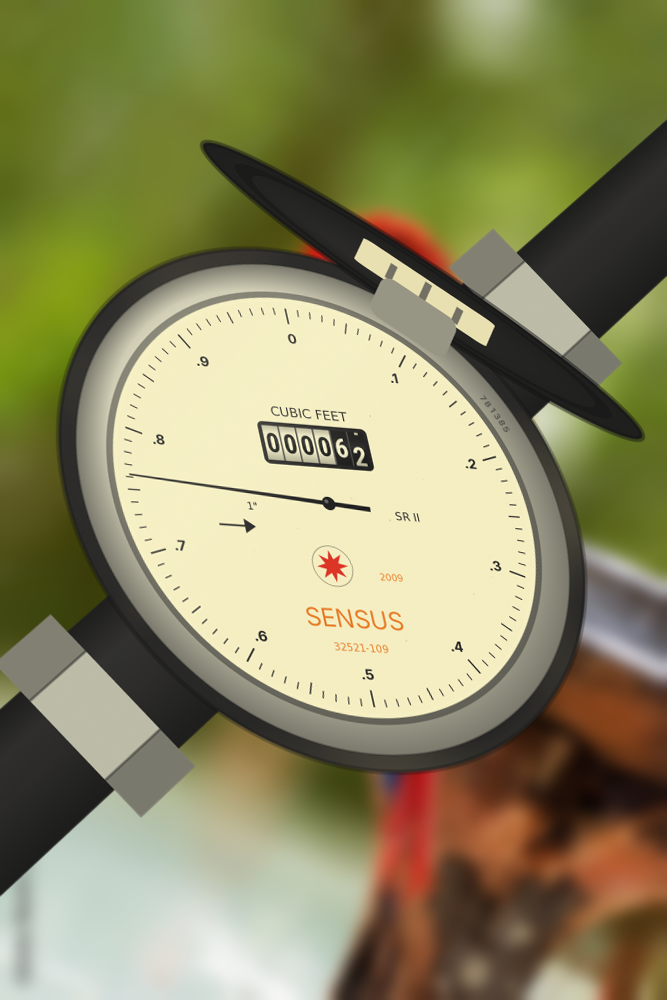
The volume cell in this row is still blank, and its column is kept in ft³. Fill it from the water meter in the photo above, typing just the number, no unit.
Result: 61.76
